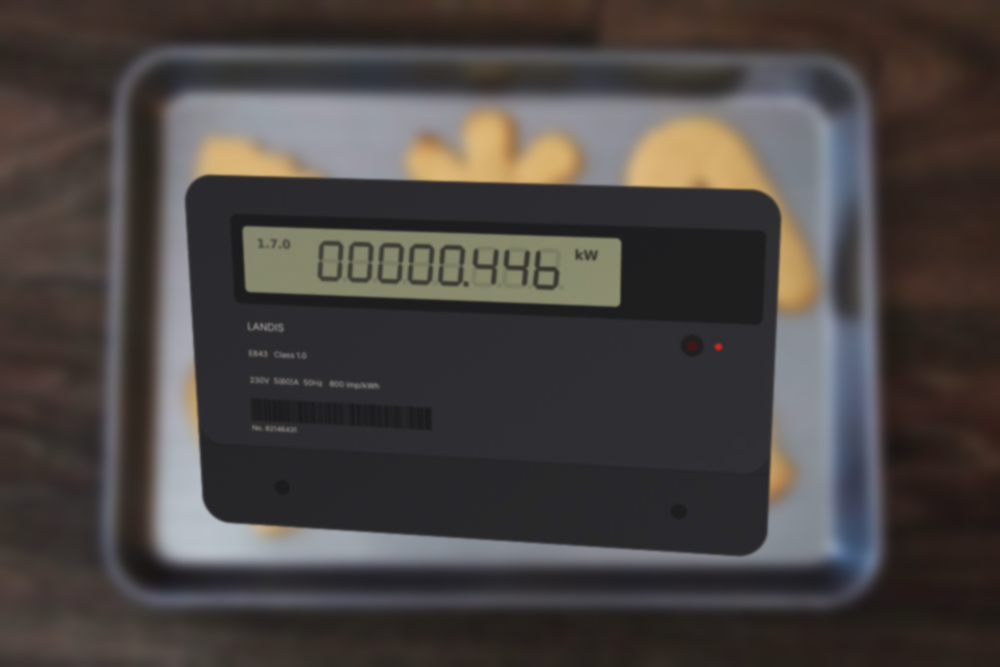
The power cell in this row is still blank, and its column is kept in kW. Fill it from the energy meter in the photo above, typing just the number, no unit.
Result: 0.446
